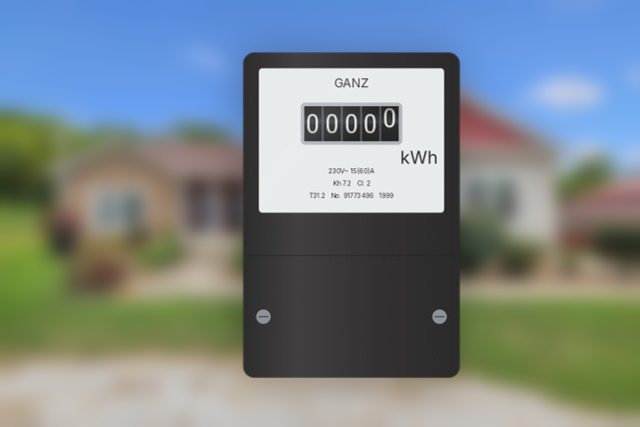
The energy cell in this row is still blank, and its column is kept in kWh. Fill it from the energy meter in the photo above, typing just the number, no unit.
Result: 0
